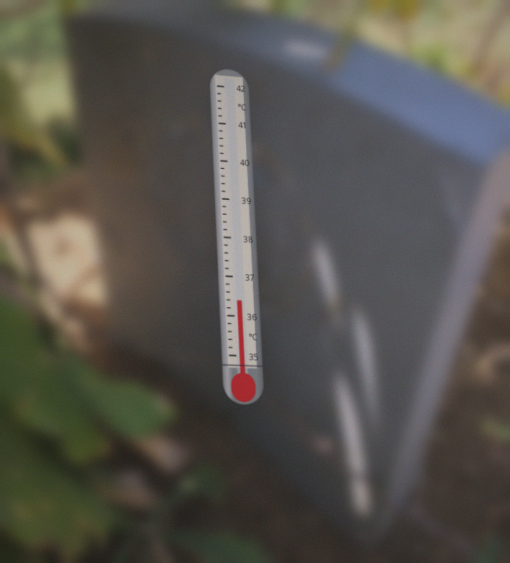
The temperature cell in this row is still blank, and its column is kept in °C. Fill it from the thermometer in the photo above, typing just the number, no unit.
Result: 36.4
